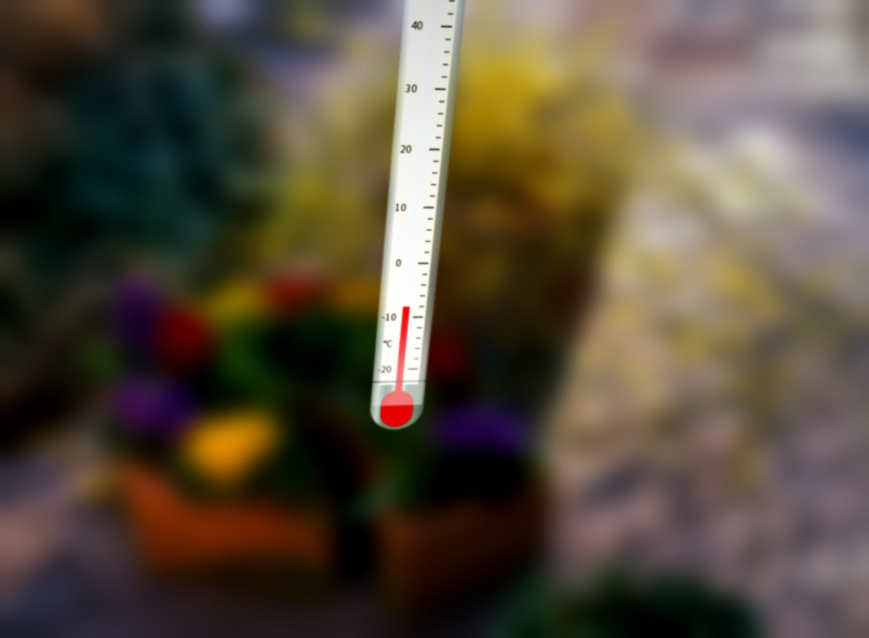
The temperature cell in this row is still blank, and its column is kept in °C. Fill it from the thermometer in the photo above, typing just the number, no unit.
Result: -8
